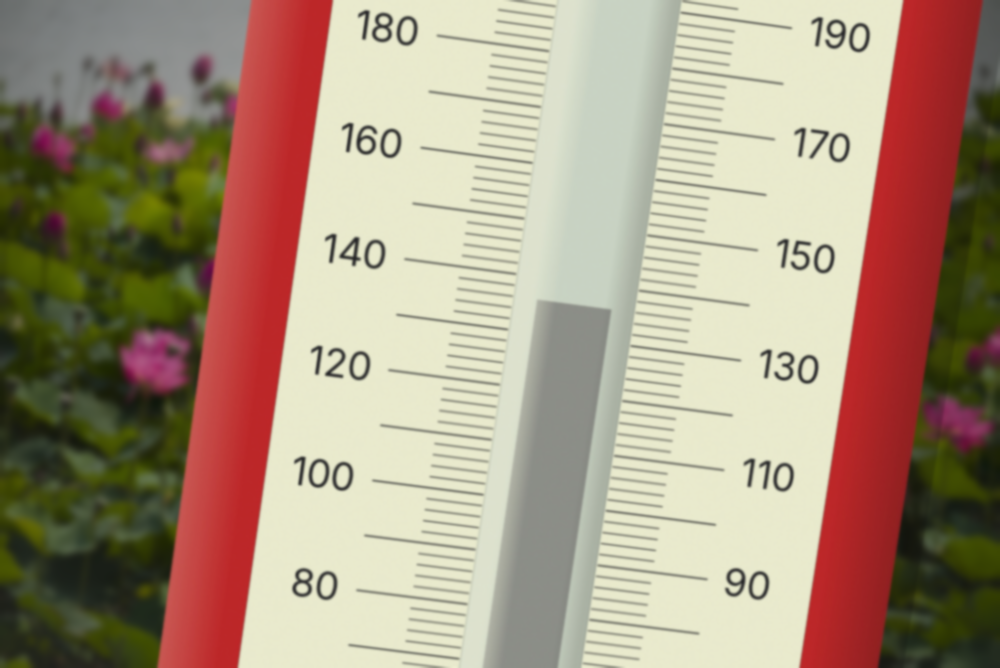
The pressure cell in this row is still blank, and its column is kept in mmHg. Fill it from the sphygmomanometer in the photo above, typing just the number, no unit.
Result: 136
